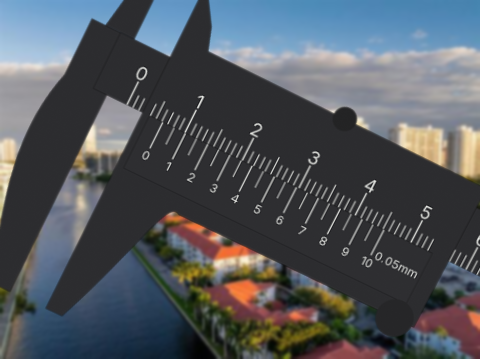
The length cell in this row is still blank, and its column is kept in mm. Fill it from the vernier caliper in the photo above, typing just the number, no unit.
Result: 6.2
